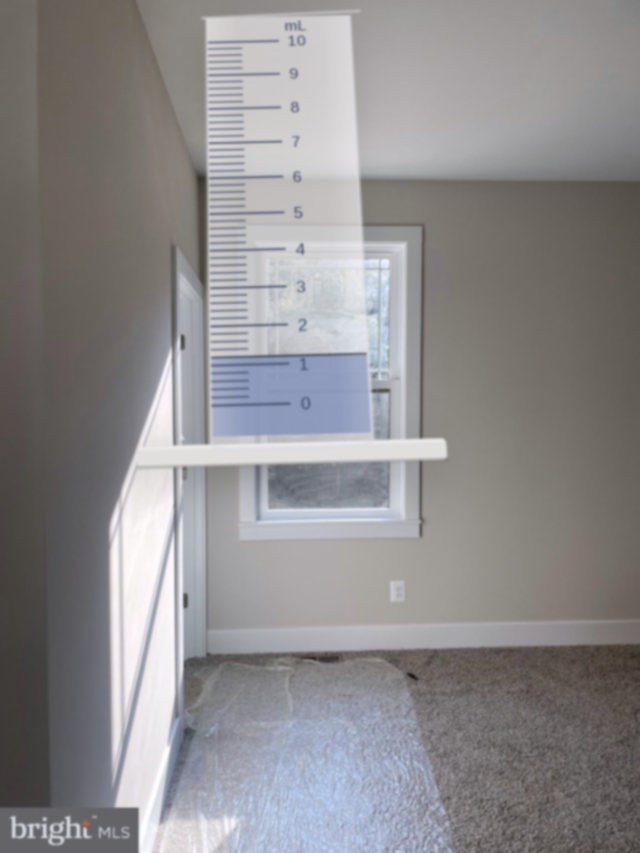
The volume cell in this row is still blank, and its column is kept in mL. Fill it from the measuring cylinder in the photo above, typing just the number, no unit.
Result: 1.2
